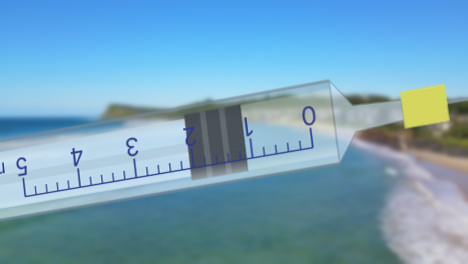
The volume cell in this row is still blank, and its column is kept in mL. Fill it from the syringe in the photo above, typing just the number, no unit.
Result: 1.1
